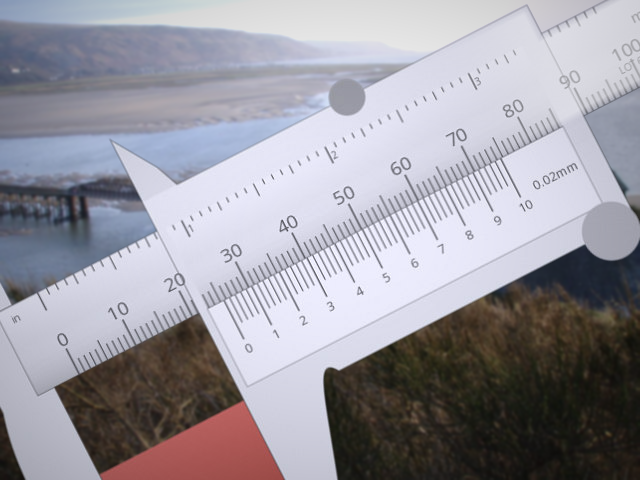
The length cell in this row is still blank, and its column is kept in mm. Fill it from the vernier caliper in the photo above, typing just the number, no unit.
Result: 25.6
